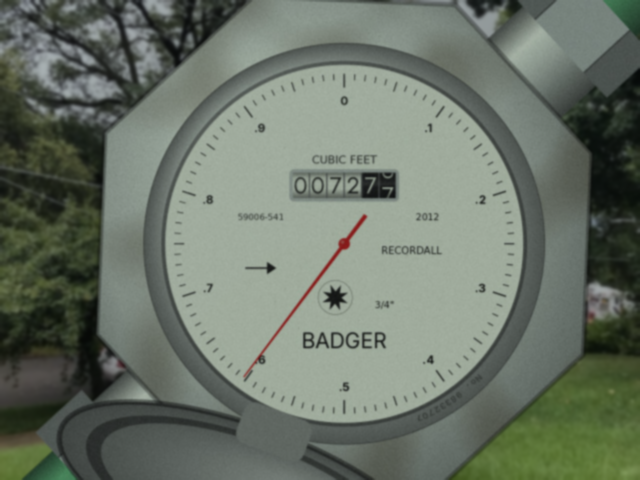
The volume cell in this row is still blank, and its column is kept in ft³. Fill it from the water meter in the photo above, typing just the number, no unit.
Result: 7276.60
